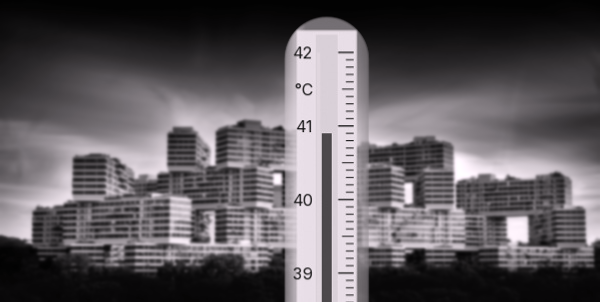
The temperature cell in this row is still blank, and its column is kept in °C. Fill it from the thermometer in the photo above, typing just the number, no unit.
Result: 40.9
